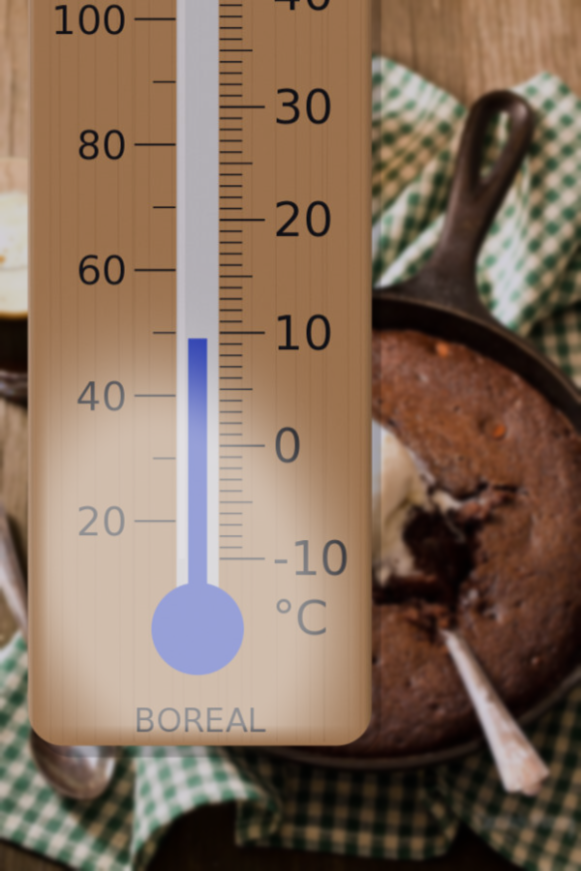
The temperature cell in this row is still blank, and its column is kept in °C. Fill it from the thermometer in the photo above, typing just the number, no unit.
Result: 9.5
